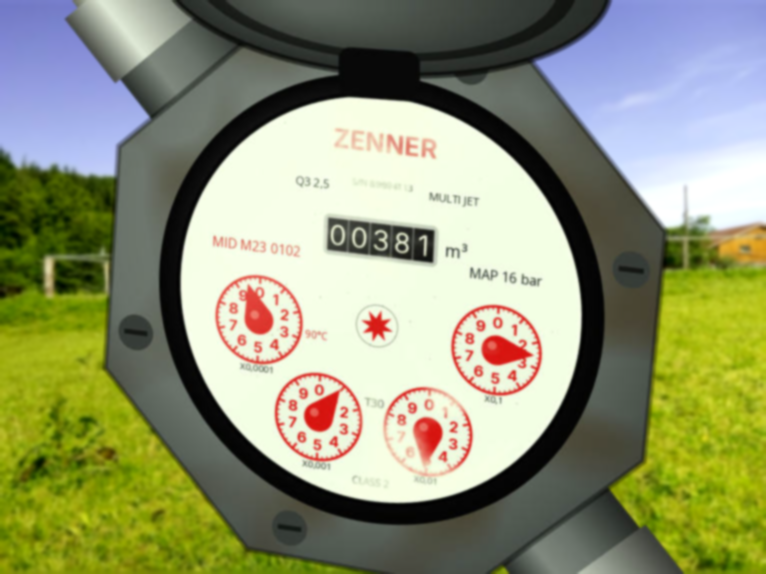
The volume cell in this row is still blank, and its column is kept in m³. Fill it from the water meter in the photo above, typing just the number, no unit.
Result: 381.2509
